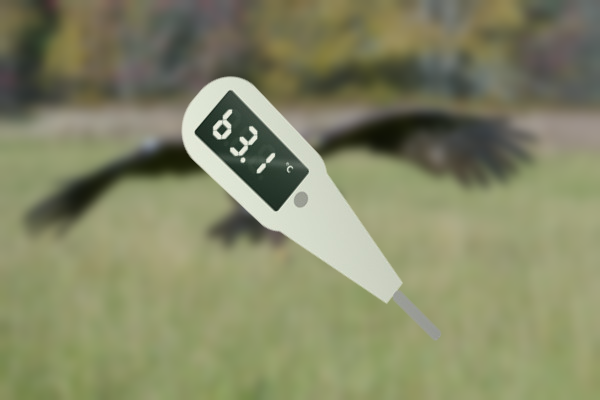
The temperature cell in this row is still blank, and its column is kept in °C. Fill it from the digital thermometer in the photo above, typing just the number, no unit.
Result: 63.1
